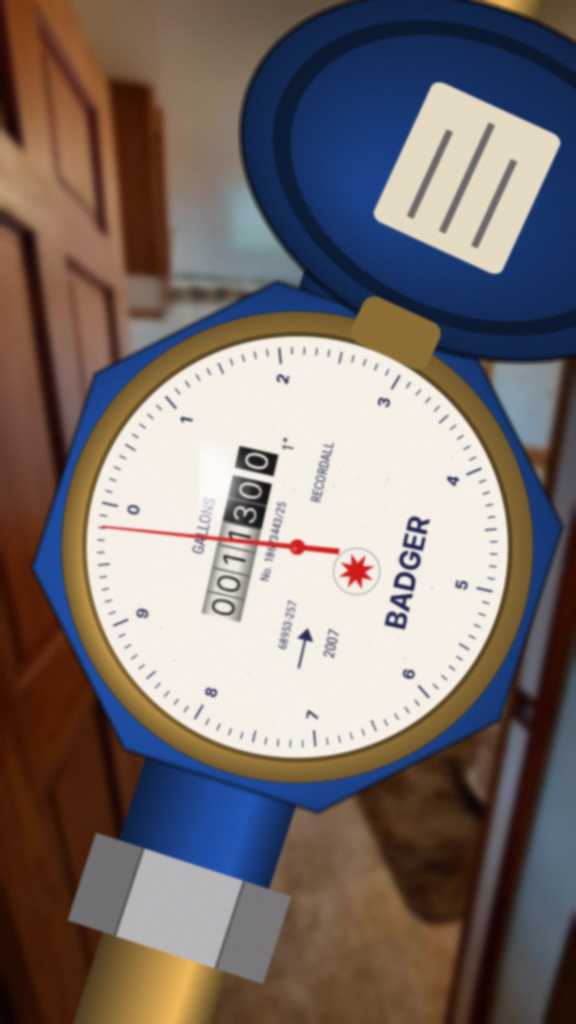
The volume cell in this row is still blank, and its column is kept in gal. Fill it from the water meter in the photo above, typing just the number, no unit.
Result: 11299.8
